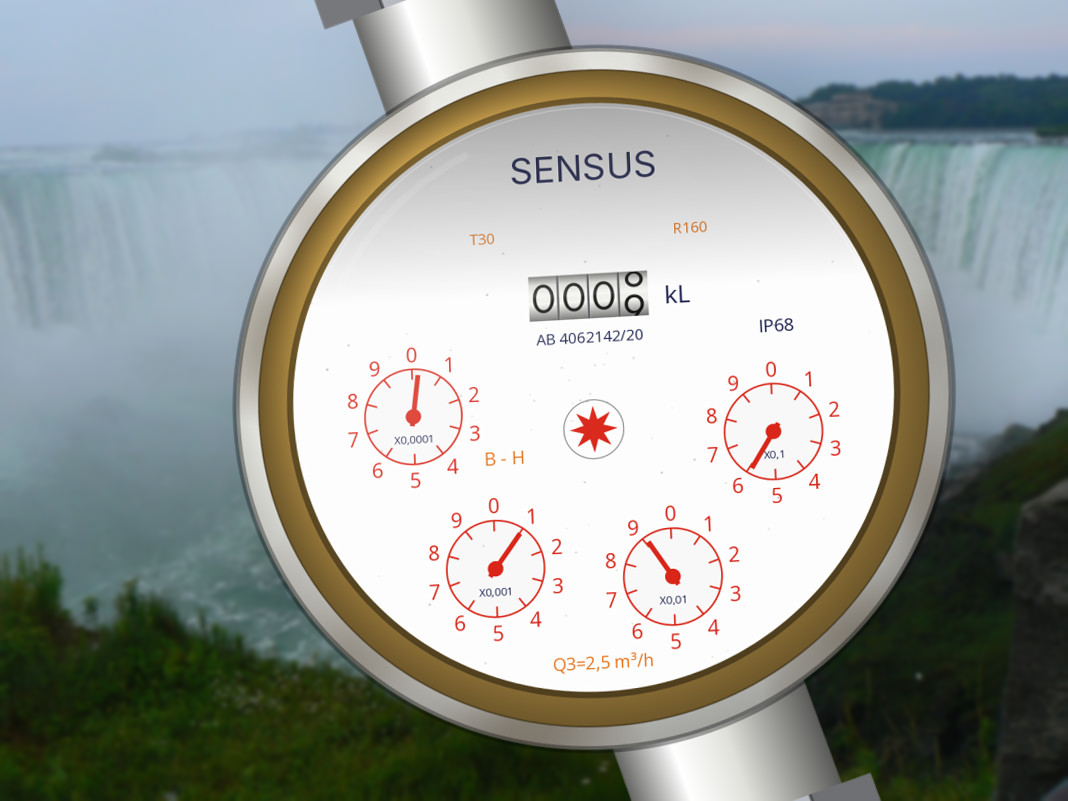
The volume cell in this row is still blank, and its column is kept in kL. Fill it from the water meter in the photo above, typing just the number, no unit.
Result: 8.5910
